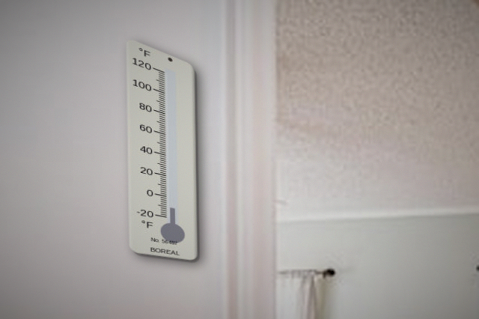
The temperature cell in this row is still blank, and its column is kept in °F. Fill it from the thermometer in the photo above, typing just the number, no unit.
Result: -10
